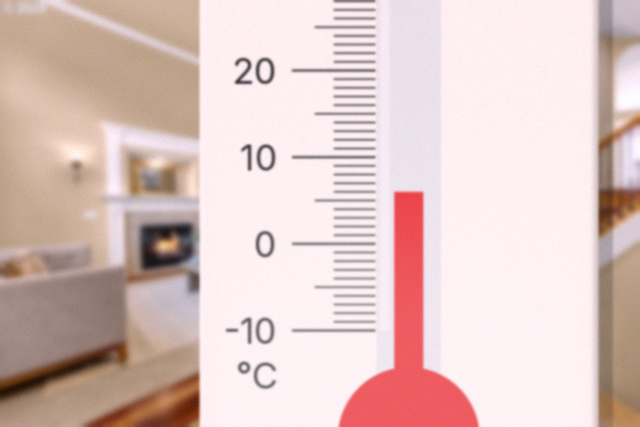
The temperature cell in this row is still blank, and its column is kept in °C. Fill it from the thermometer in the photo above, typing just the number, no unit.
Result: 6
